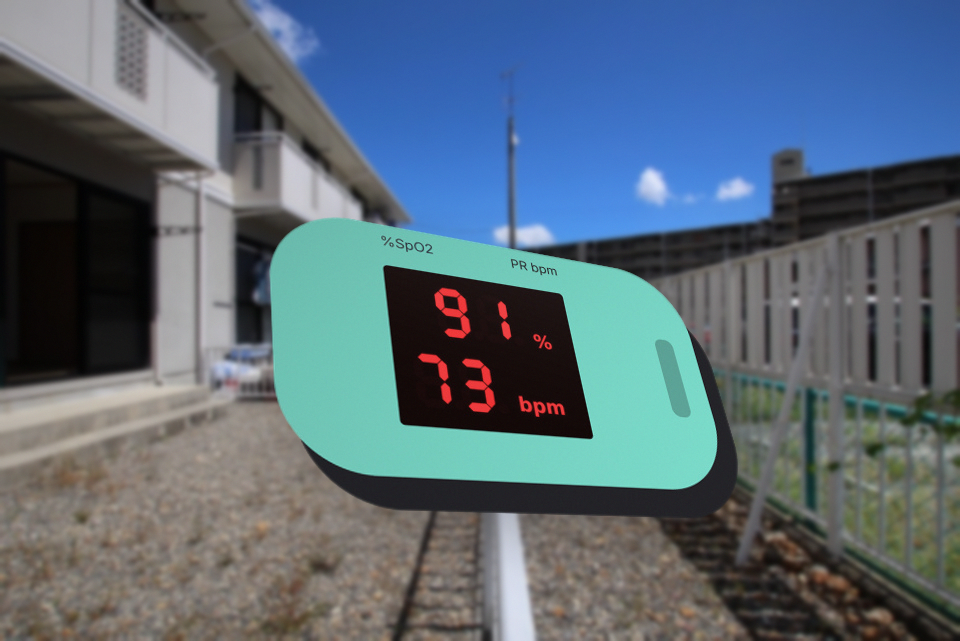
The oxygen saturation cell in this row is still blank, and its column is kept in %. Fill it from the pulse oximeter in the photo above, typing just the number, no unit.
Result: 91
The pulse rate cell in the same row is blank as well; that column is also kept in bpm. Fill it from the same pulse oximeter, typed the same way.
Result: 73
